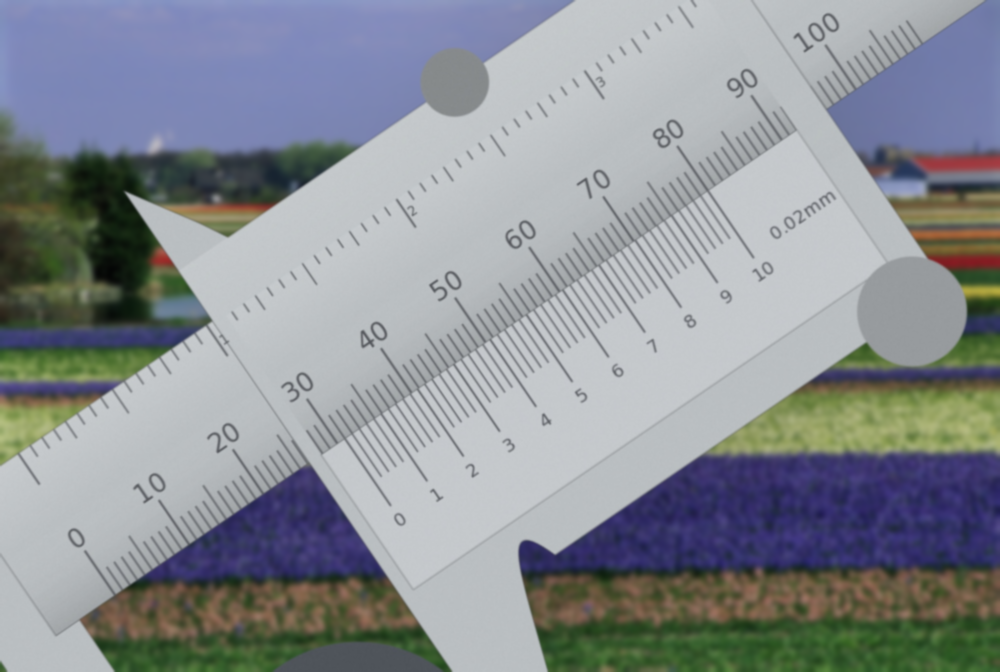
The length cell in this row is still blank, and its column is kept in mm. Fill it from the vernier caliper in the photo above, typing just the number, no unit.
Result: 31.0
